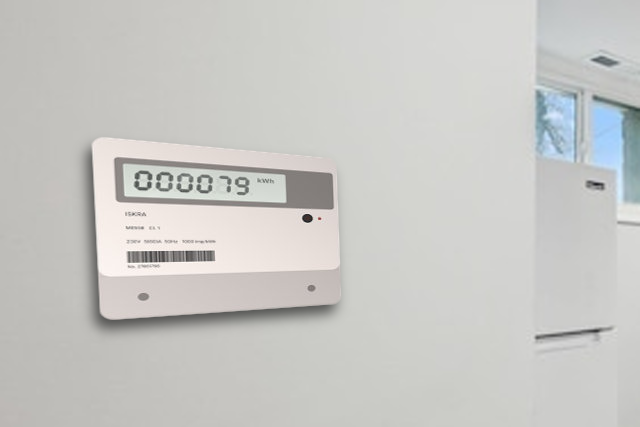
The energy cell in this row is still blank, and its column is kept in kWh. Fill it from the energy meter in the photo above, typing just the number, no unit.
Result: 79
